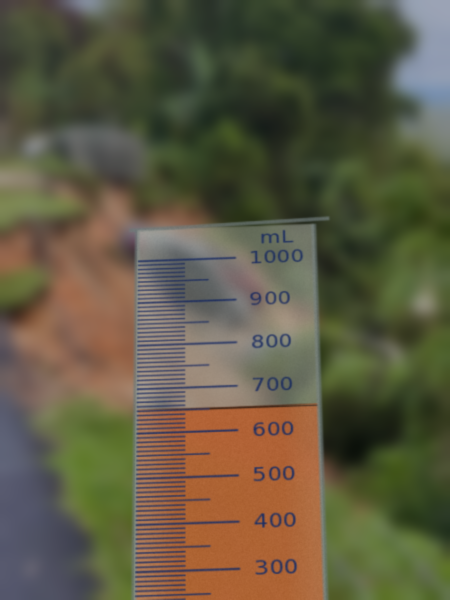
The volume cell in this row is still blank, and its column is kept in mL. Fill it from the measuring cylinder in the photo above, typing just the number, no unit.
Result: 650
